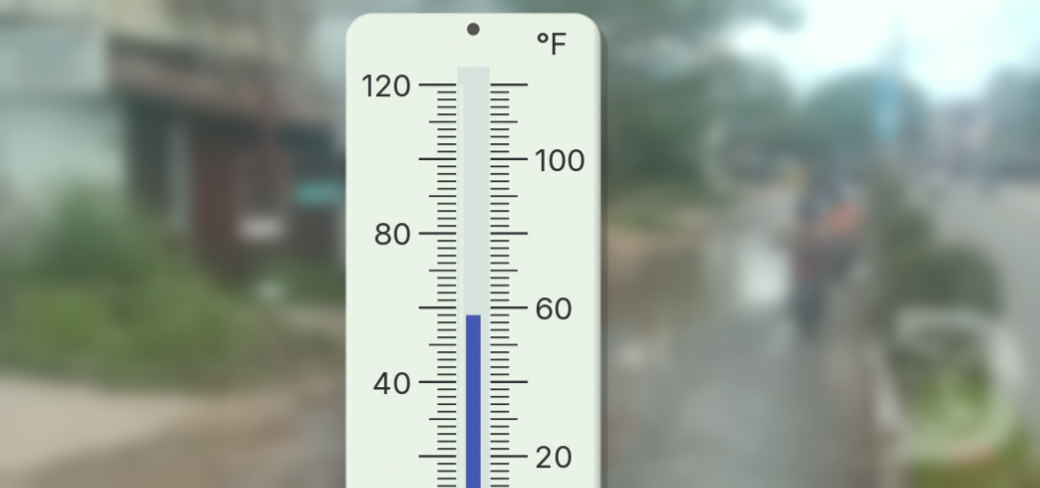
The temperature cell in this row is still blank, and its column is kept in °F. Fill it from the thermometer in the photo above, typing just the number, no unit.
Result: 58
